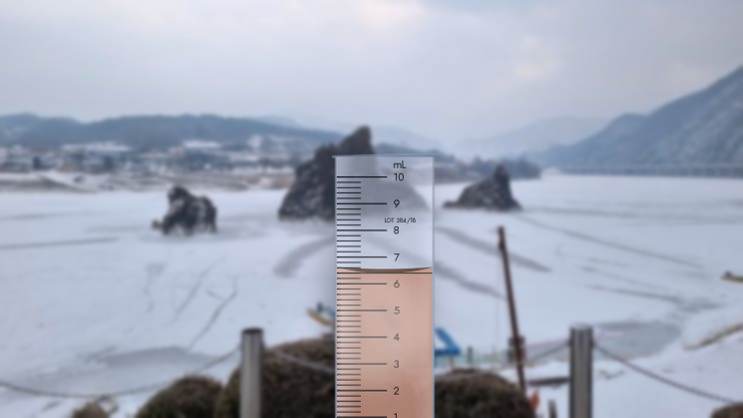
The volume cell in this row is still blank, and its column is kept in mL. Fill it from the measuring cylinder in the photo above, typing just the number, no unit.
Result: 6.4
